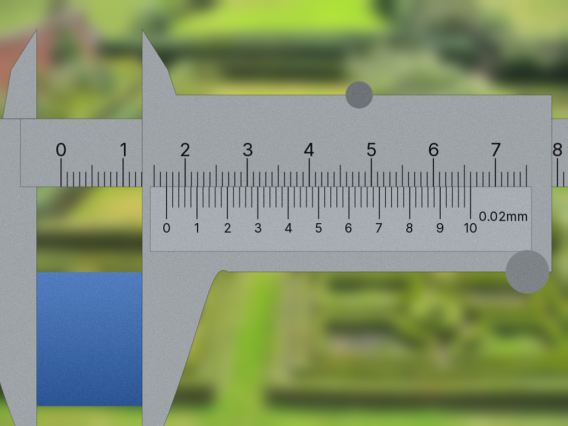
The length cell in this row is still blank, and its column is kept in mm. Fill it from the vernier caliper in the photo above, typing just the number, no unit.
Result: 17.0
